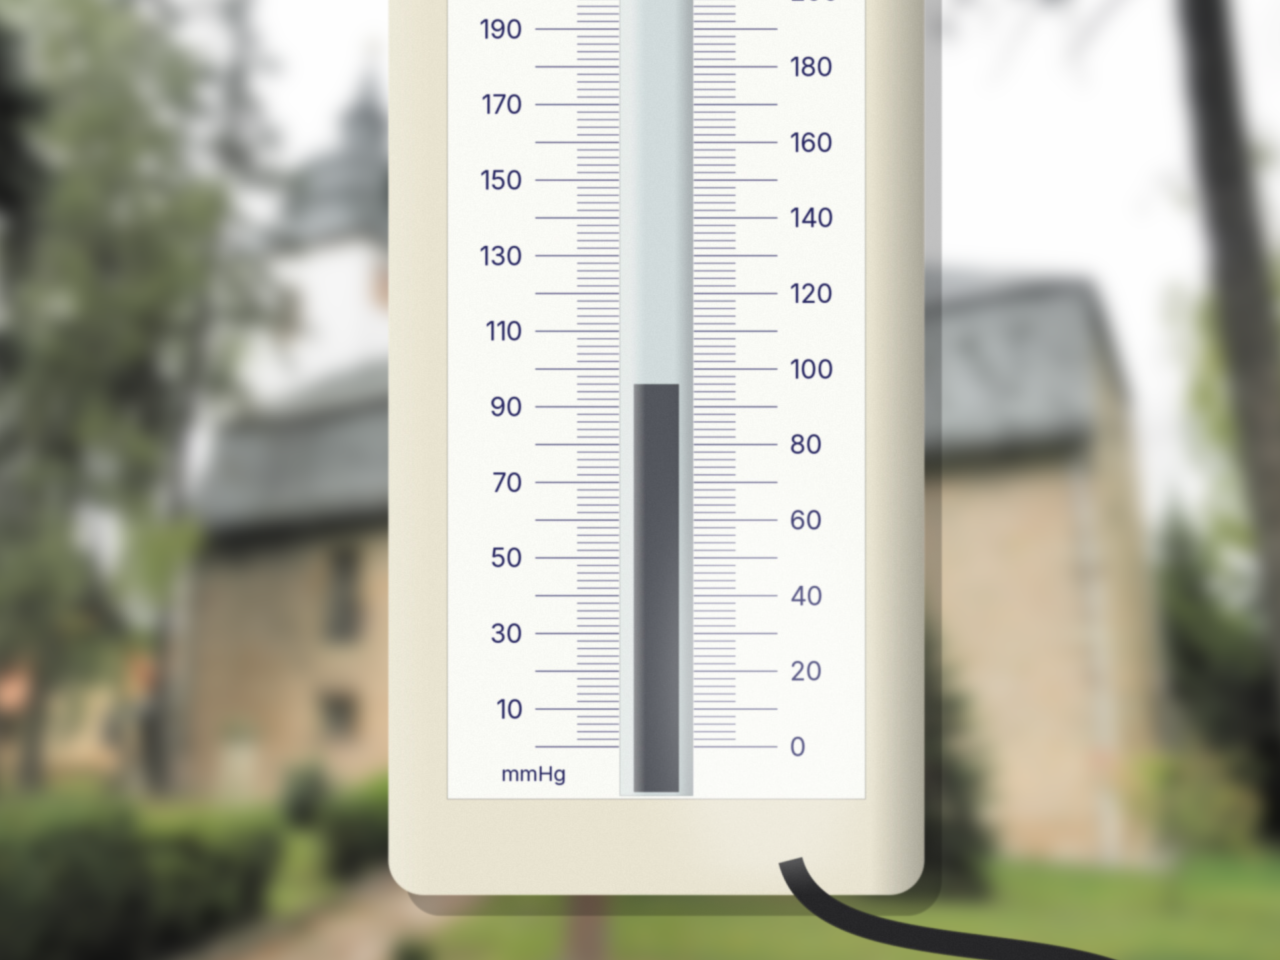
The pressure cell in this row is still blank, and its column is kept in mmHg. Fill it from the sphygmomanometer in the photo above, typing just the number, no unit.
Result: 96
